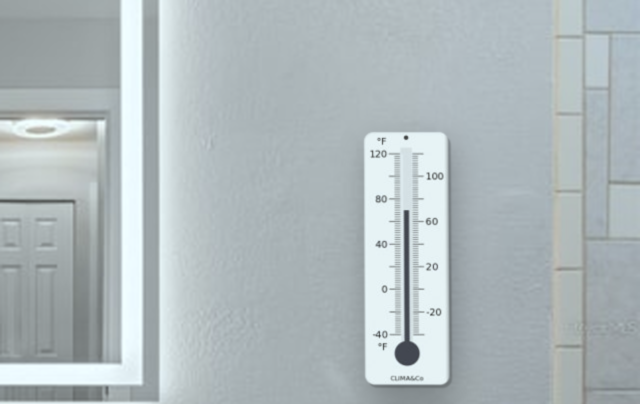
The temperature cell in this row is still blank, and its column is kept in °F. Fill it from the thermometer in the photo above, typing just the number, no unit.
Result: 70
